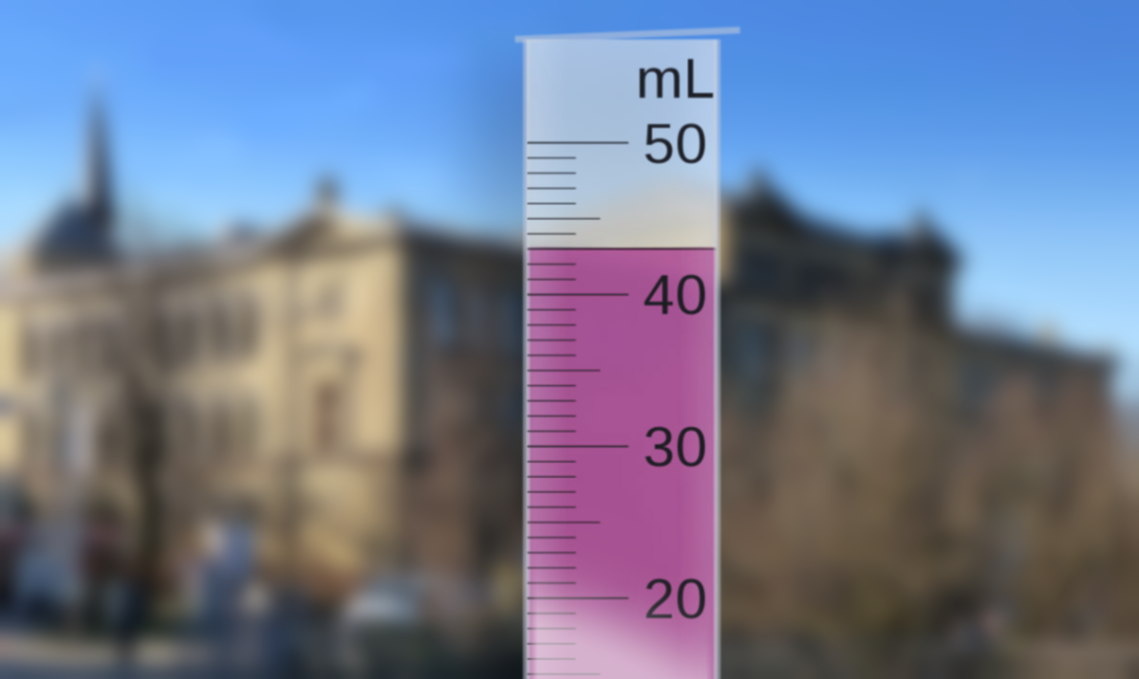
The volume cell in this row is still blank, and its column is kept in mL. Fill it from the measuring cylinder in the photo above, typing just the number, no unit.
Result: 43
